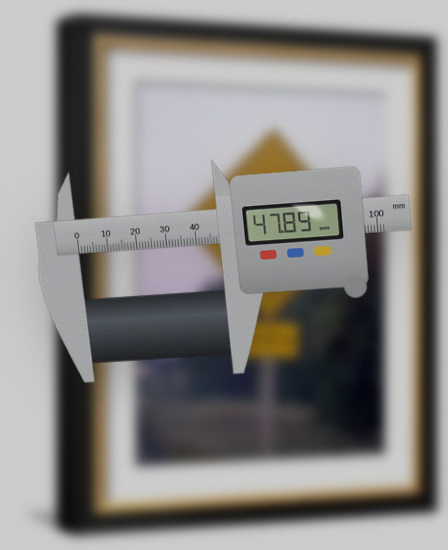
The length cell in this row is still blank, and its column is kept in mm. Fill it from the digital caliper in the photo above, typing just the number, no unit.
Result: 47.89
